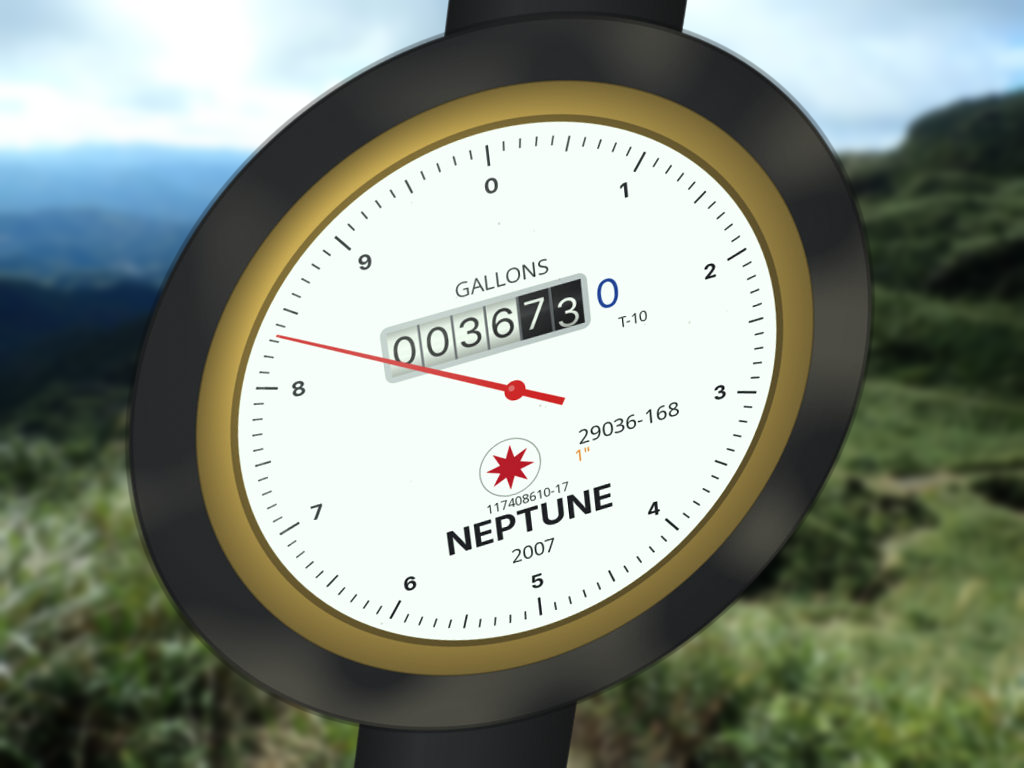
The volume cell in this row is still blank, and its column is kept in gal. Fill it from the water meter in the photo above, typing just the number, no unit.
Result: 36728.3
